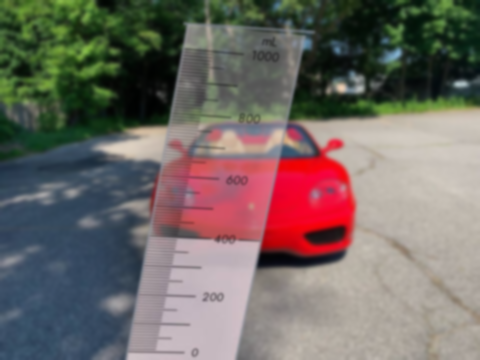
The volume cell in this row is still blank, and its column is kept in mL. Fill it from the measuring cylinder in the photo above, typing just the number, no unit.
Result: 400
